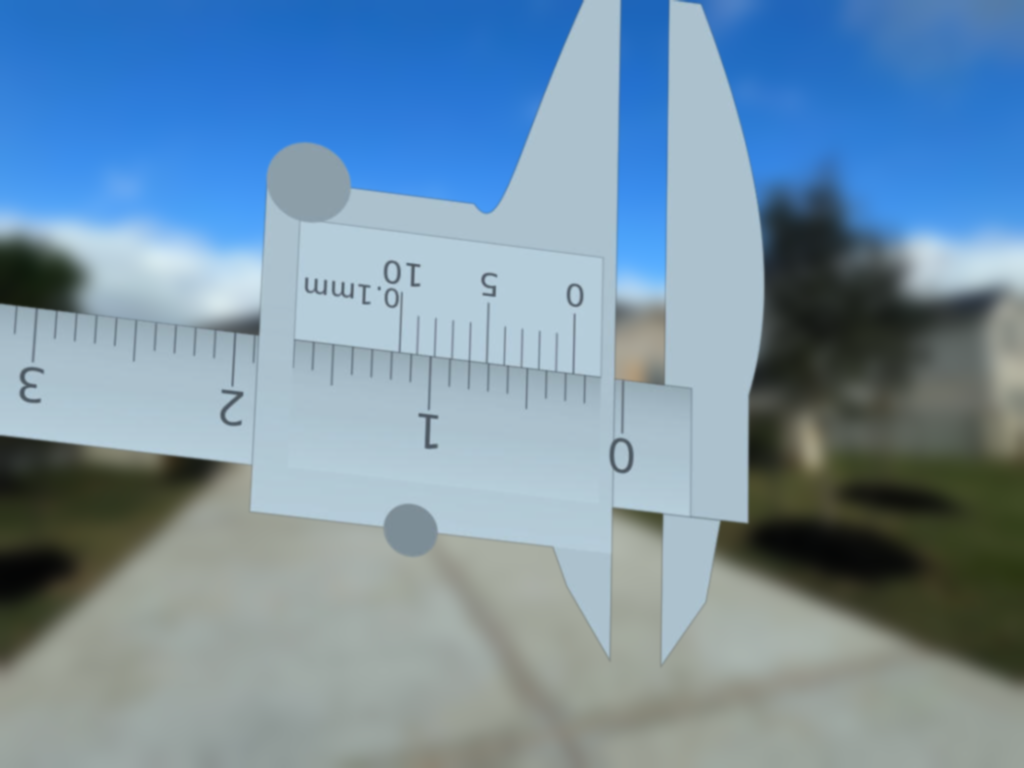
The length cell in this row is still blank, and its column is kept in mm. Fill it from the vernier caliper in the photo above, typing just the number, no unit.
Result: 2.6
